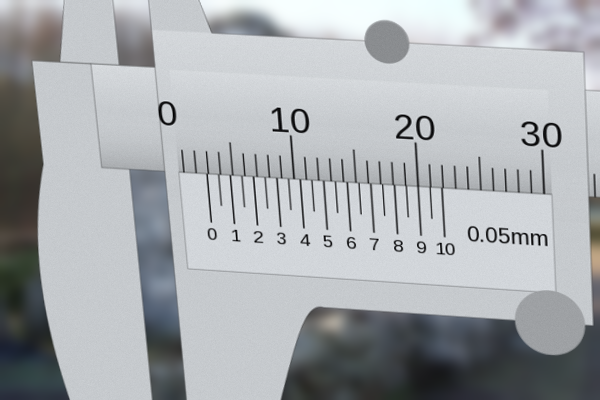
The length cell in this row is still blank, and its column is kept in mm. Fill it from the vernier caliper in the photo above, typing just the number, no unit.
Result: 2.9
